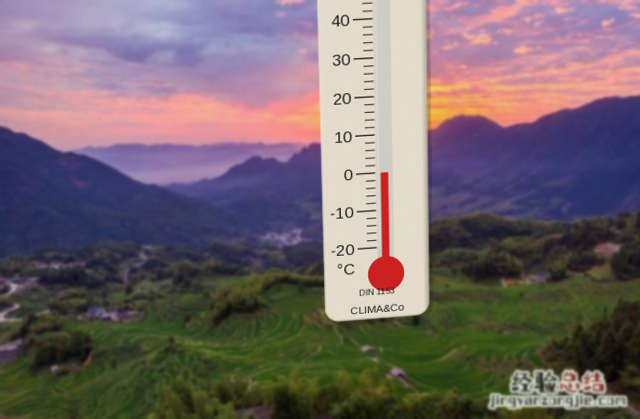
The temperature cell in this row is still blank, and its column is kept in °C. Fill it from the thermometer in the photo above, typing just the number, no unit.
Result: 0
